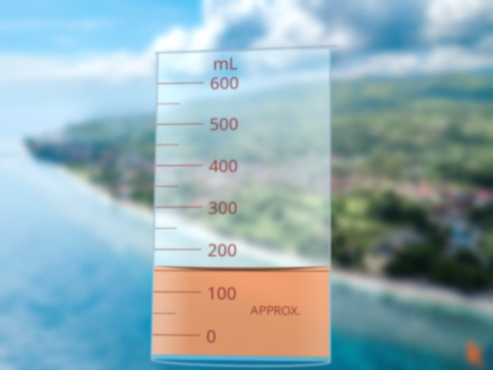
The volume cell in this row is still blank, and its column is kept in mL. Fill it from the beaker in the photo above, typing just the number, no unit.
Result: 150
